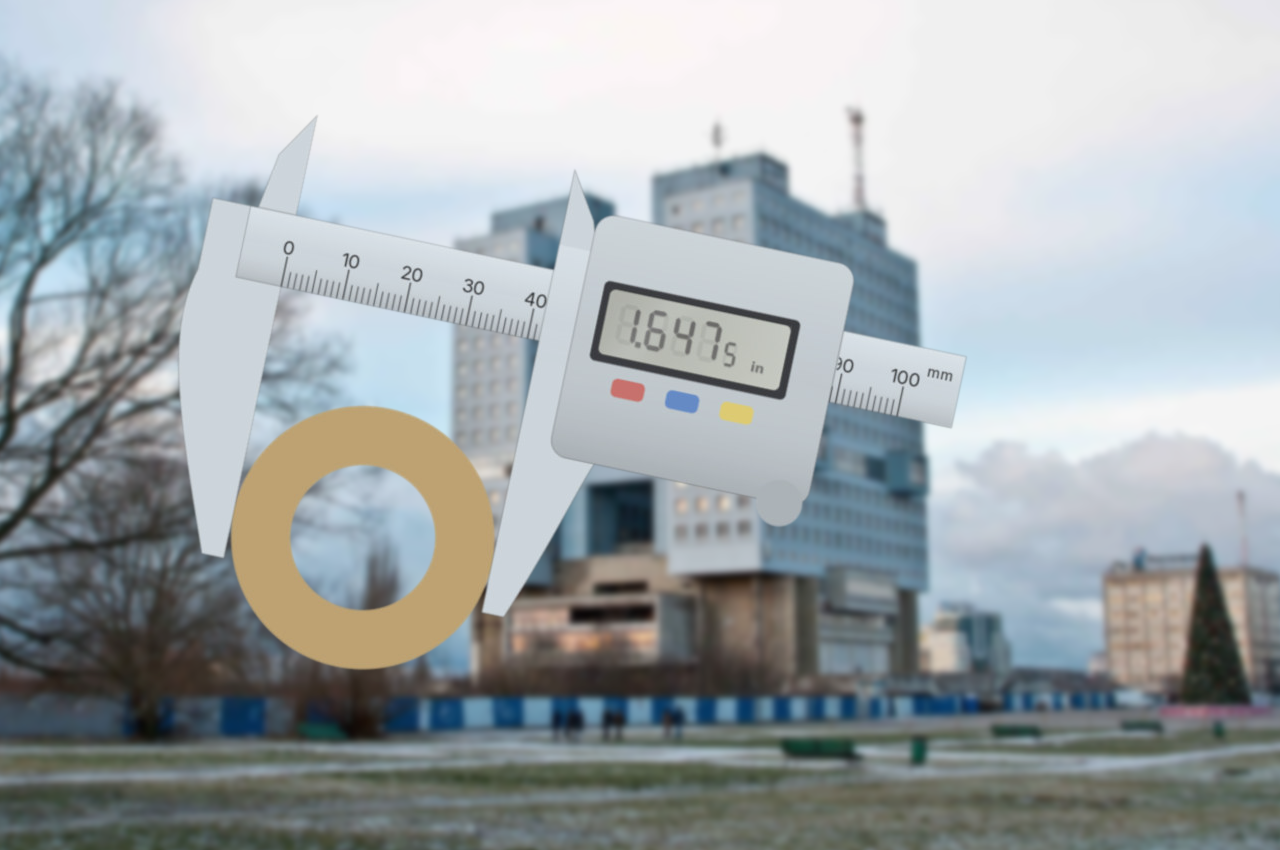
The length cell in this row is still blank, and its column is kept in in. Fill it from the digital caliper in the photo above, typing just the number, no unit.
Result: 1.6475
